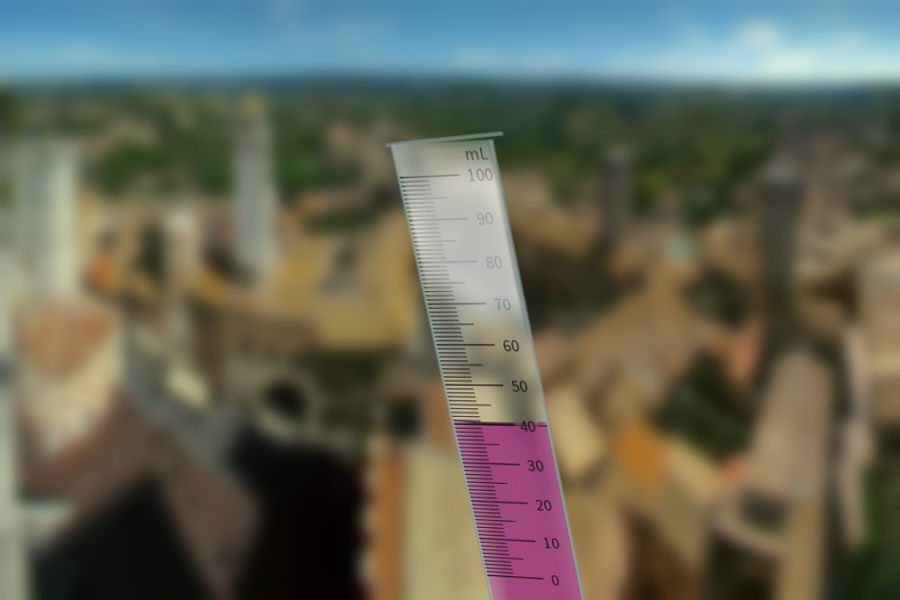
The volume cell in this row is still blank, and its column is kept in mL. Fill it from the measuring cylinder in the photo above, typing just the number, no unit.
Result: 40
